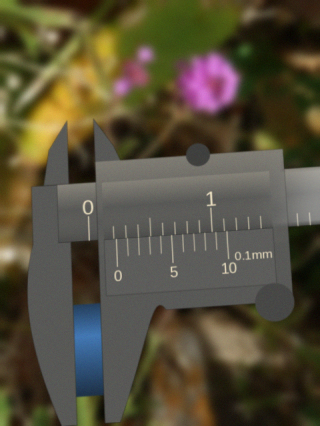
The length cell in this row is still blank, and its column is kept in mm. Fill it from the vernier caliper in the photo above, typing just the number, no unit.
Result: 2.2
